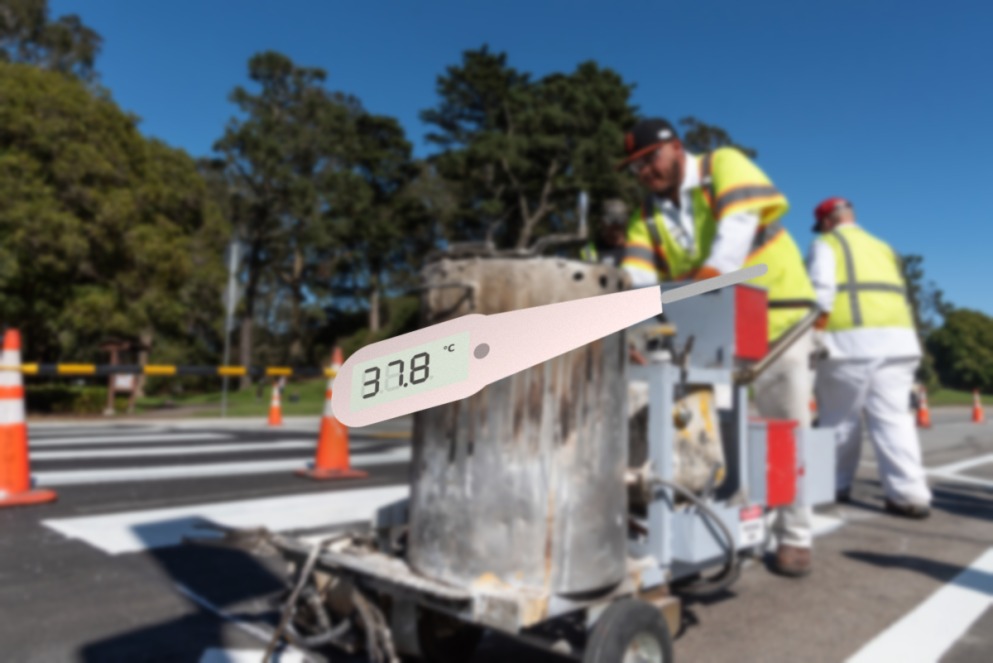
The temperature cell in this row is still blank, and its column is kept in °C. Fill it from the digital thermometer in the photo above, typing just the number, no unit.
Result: 37.8
